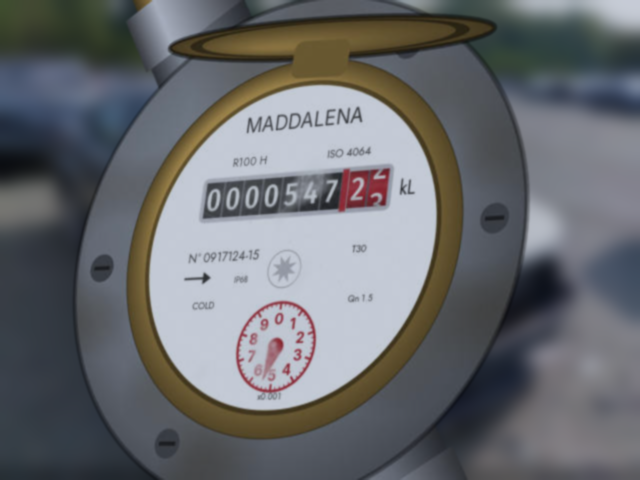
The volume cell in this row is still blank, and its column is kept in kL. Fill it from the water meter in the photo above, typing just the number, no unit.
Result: 547.225
